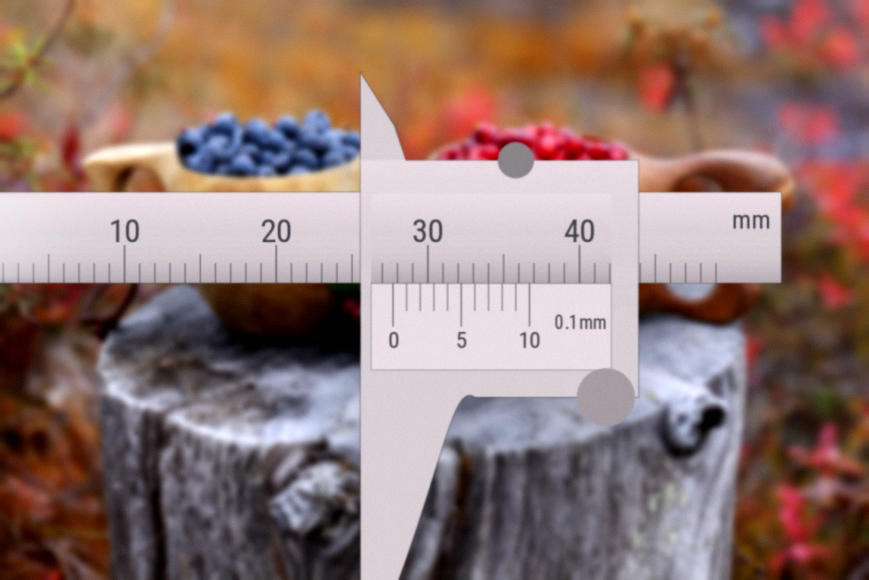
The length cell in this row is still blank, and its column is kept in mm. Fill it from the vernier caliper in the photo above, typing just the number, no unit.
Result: 27.7
